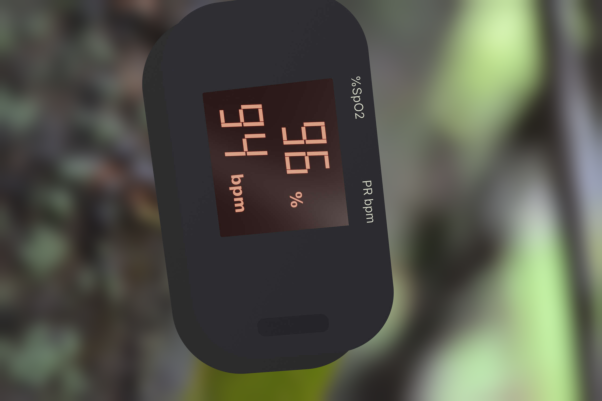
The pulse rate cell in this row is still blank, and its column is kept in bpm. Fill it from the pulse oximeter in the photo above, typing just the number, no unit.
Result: 94
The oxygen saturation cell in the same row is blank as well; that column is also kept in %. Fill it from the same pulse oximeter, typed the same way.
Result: 96
